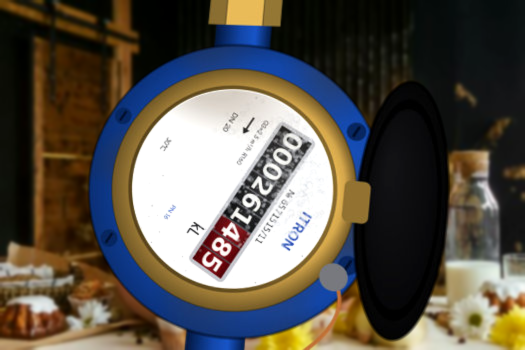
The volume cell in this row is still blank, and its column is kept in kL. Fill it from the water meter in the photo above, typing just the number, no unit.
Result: 261.485
